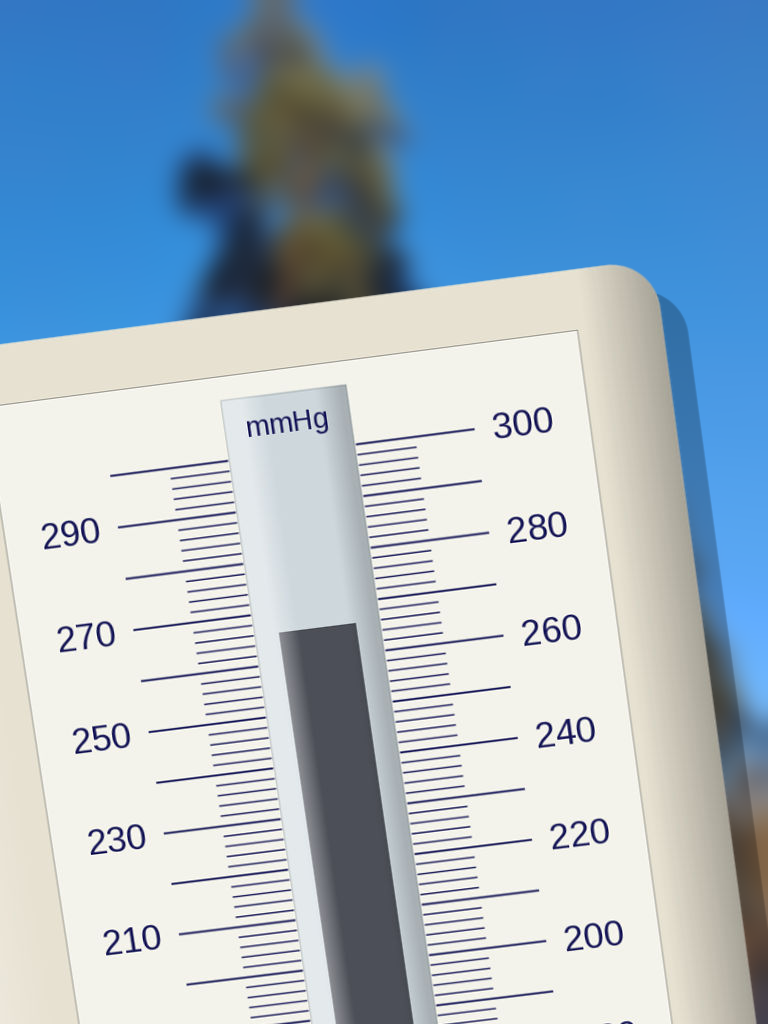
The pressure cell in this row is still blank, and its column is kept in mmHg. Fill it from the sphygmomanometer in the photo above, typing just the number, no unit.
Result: 266
